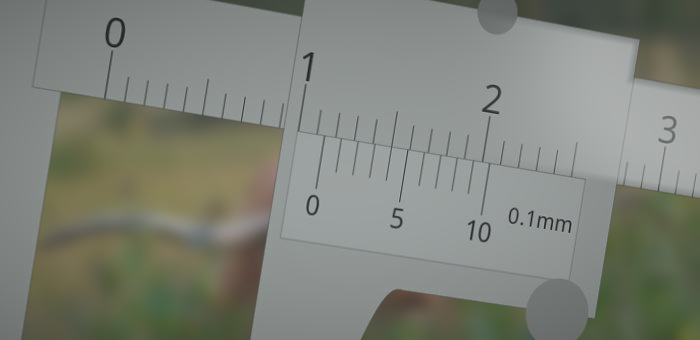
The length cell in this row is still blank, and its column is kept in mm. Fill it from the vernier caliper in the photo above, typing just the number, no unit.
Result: 11.4
